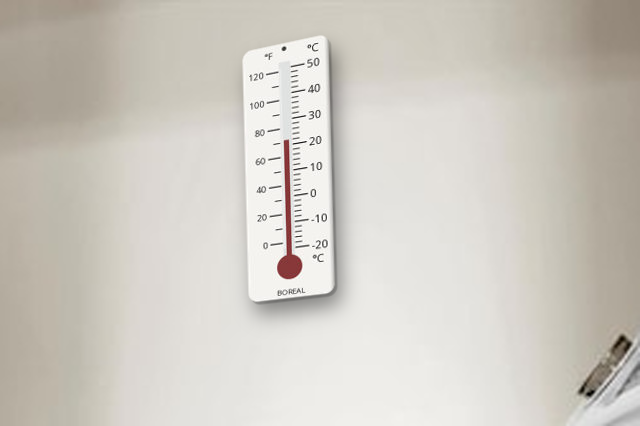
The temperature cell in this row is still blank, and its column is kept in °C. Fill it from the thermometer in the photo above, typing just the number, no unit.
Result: 22
